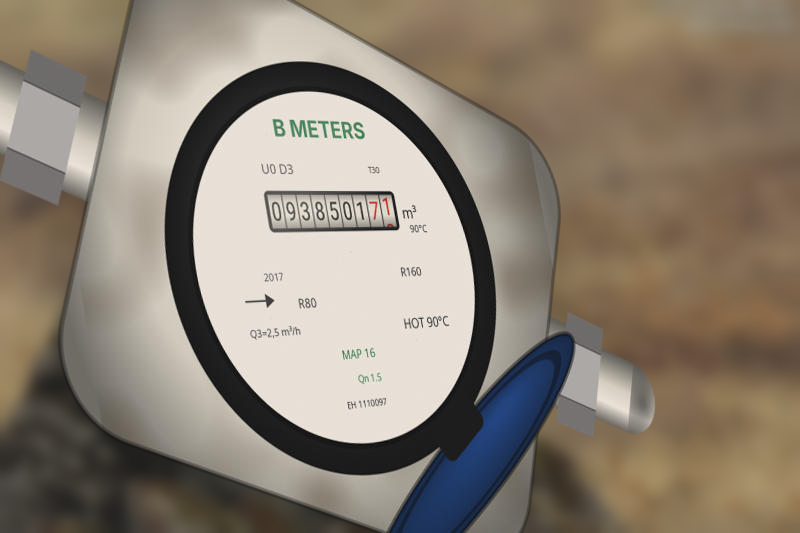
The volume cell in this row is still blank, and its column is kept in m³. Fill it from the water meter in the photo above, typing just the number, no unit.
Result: 938501.71
